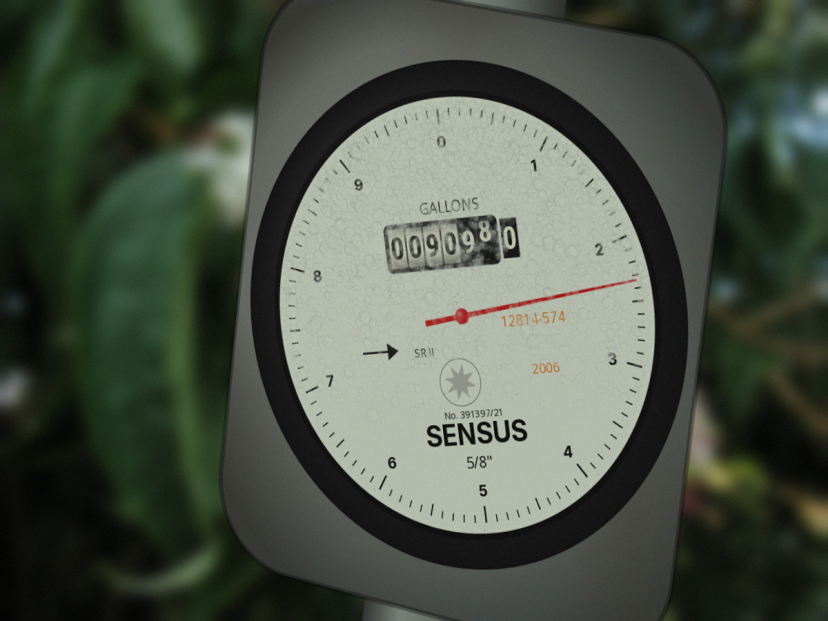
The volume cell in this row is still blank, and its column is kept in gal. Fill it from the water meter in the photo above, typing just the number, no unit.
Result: 90982.3
